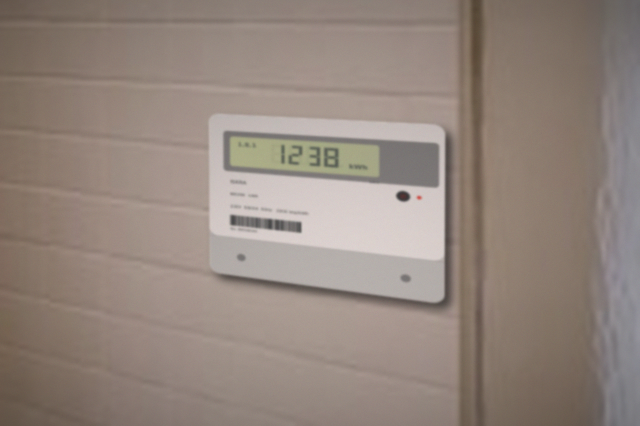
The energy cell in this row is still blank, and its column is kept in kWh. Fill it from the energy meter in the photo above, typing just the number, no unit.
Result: 1238
